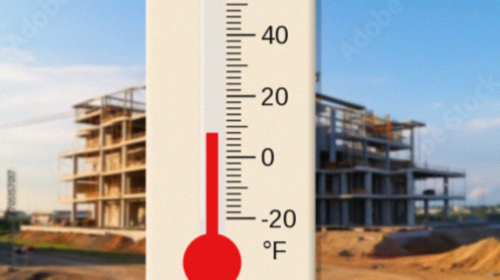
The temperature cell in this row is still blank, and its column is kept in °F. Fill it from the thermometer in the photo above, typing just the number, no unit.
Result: 8
